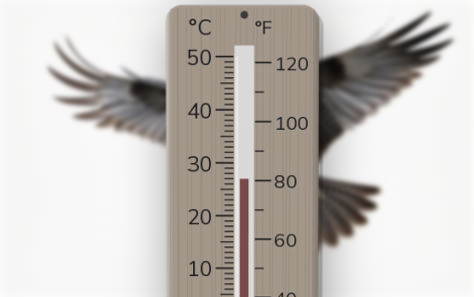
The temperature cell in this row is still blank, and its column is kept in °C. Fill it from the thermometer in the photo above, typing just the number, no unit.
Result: 27
